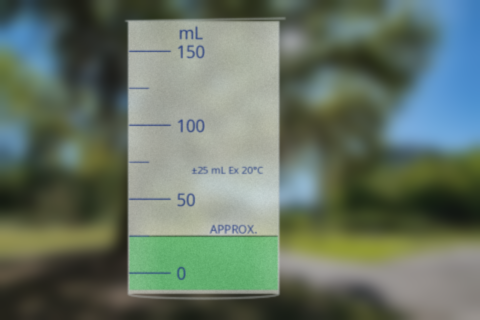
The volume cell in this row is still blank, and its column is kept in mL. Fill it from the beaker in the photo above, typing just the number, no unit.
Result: 25
